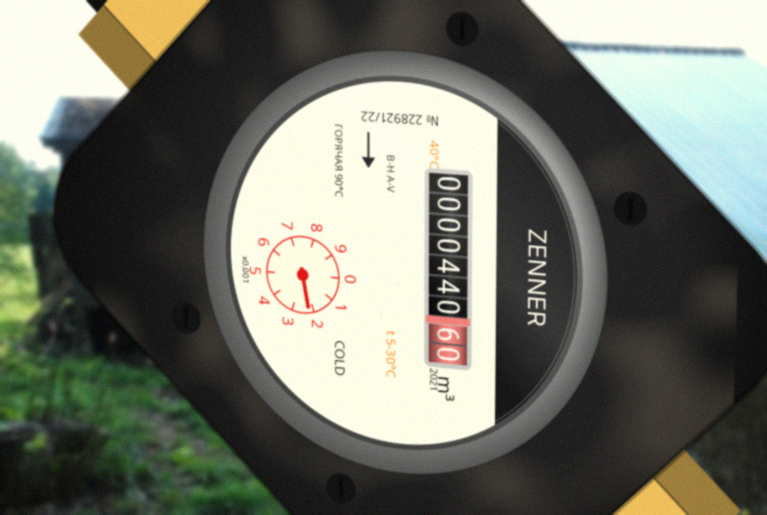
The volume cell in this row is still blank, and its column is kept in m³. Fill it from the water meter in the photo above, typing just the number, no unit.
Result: 440.602
